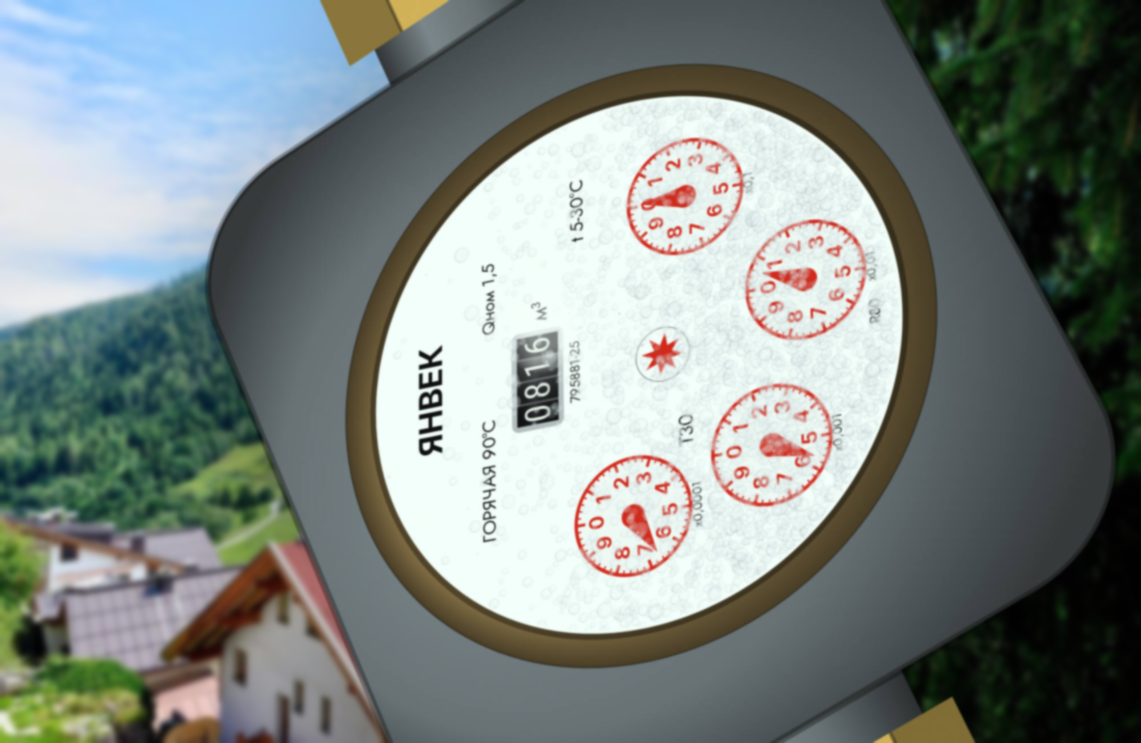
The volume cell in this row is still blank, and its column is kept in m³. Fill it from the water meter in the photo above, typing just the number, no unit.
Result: 816.0056
